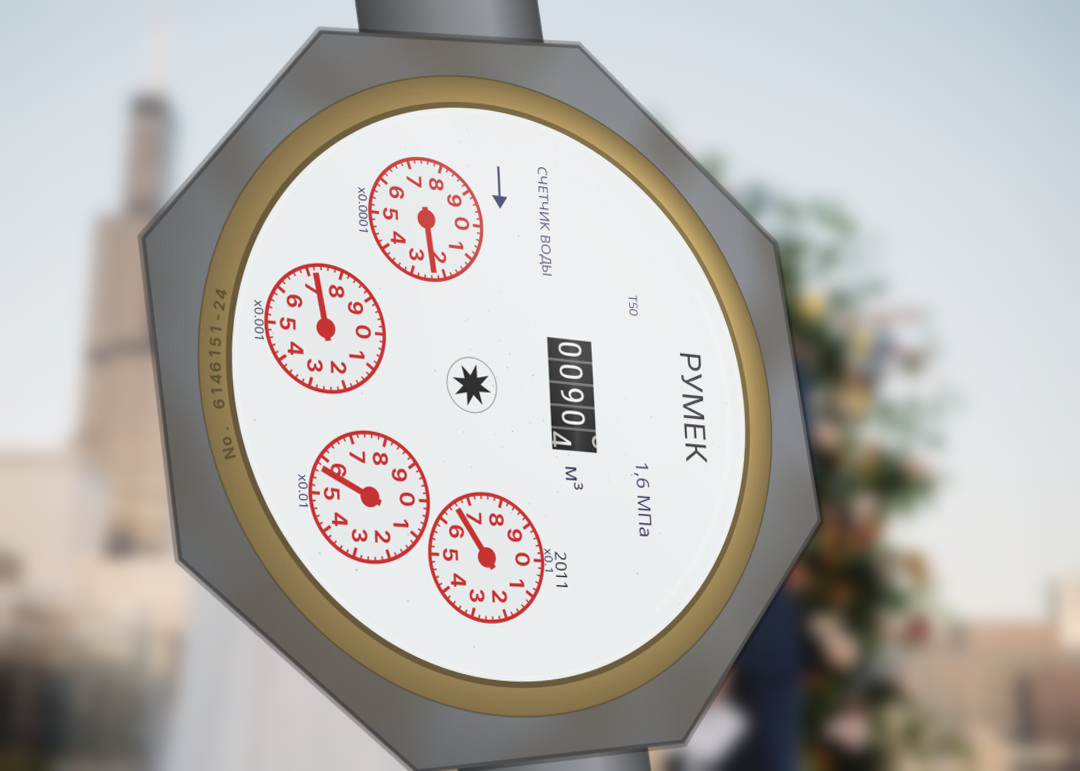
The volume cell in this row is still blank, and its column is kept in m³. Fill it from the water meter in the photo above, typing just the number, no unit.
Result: 903.6572
